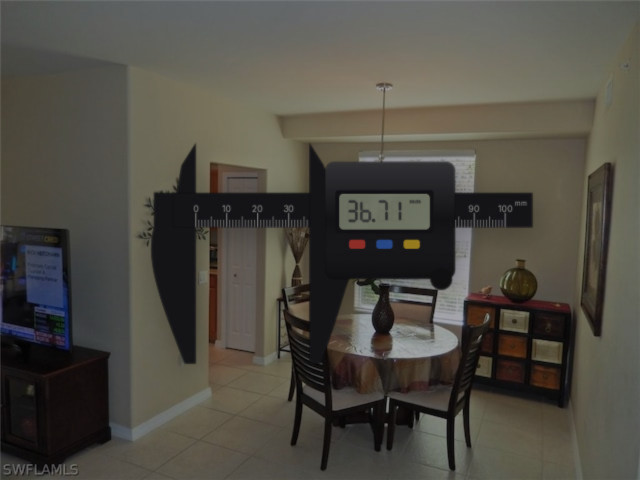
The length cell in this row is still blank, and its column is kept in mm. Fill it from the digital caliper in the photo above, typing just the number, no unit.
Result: 36.71
